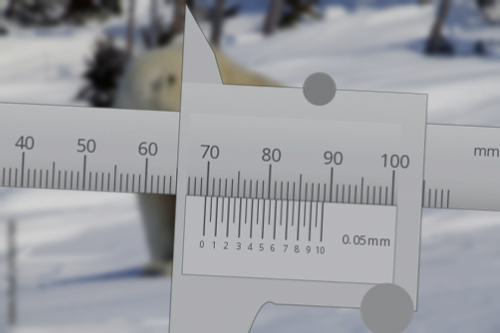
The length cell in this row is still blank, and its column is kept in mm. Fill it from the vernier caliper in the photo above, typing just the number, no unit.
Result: 69.8
